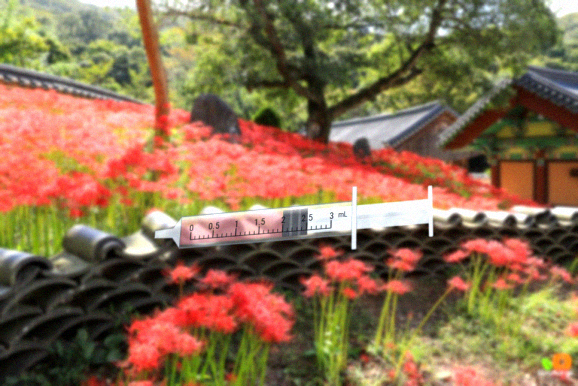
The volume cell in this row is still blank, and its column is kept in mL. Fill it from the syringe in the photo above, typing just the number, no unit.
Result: 2
